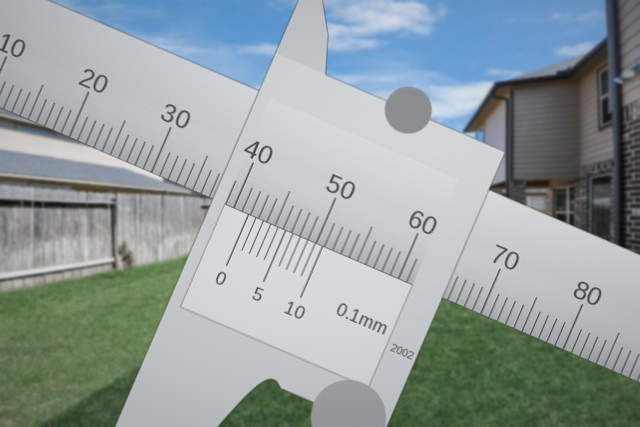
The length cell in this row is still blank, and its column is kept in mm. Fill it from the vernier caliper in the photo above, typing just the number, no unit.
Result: 41.8
